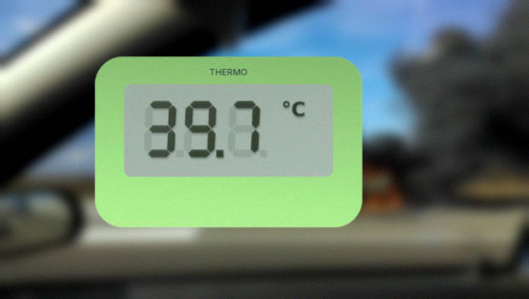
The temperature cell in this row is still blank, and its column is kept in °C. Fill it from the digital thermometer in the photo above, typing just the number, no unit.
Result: 39.7
